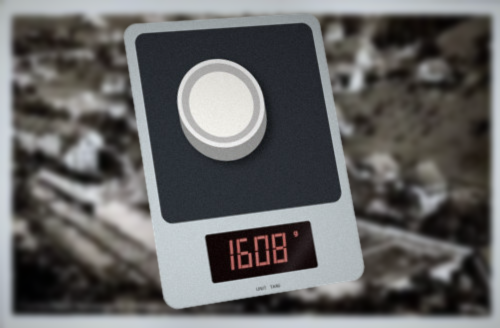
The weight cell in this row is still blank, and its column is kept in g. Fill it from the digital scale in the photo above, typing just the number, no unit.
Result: 1608
